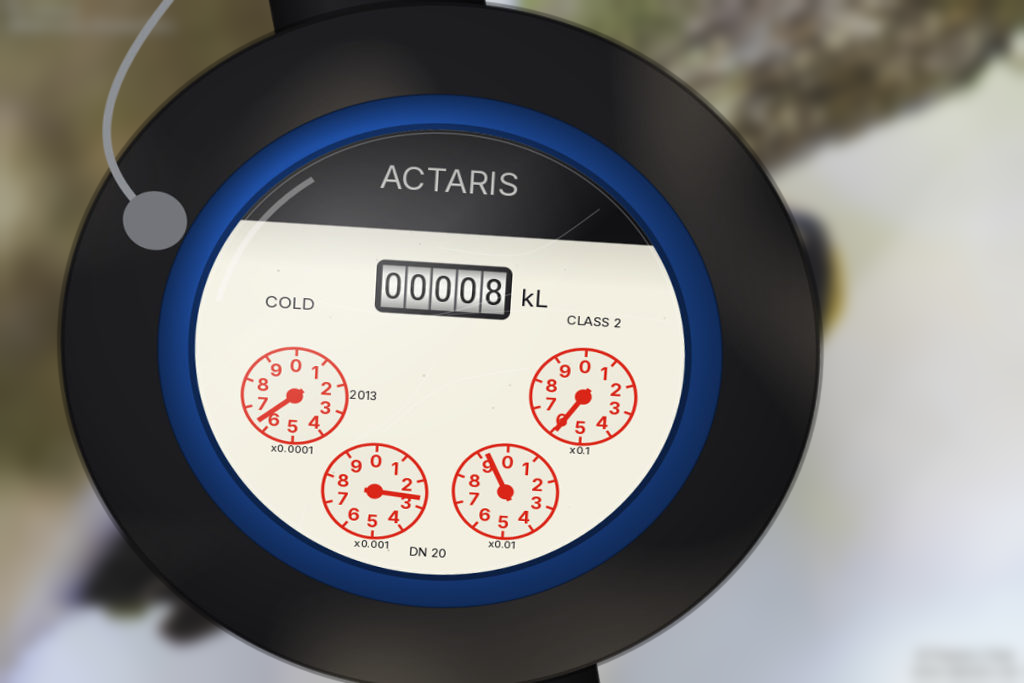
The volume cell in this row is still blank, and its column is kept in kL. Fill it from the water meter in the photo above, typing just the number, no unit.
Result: 8.5926
